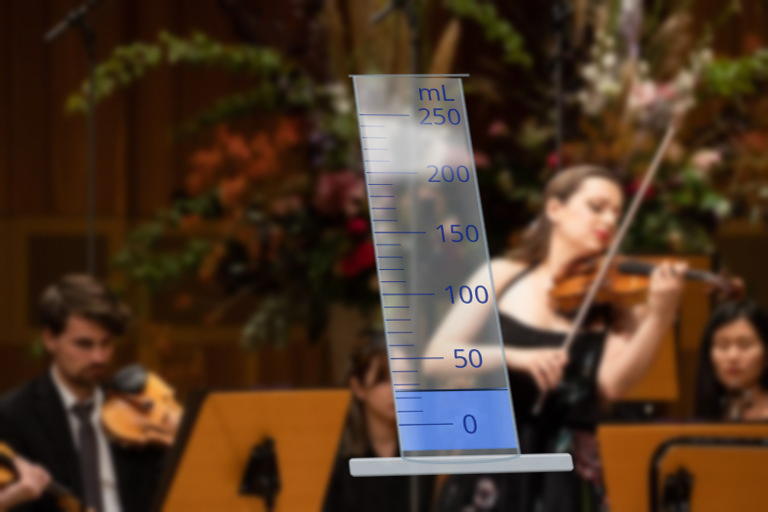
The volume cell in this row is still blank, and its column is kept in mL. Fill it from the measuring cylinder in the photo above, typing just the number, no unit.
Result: 25
